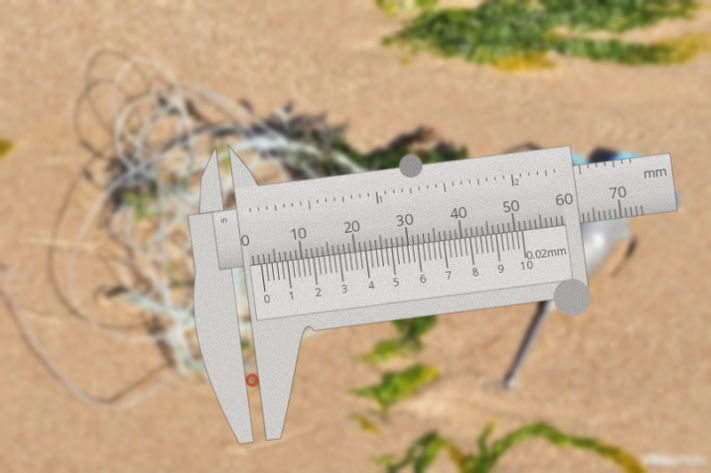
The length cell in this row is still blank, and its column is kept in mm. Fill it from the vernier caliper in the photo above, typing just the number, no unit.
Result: 2.4
